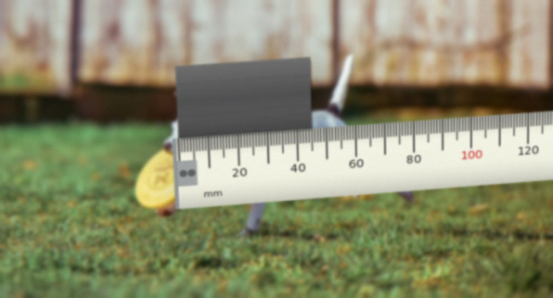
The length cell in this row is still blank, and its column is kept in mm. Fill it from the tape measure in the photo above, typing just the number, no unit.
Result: 45
